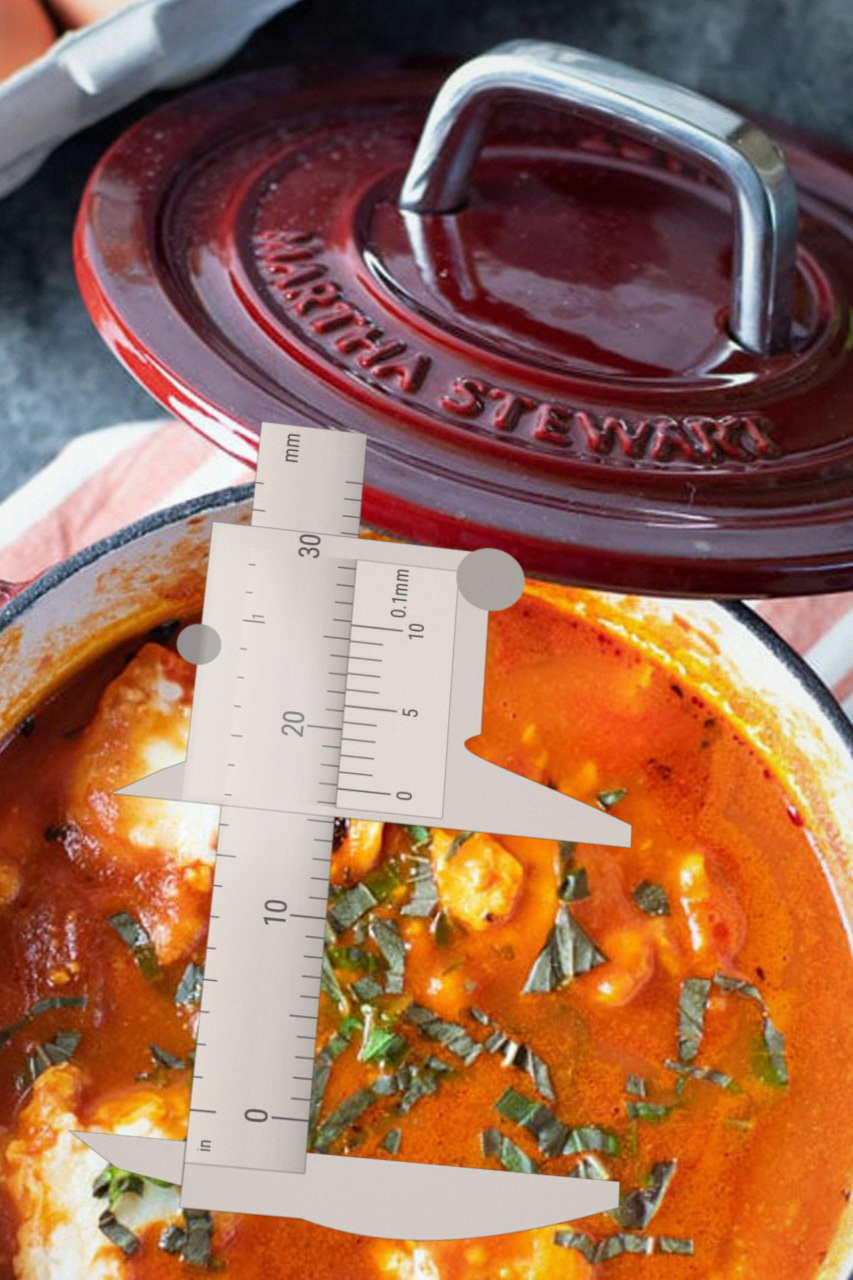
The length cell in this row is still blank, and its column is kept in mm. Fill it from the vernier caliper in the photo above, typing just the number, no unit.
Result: 16.8
